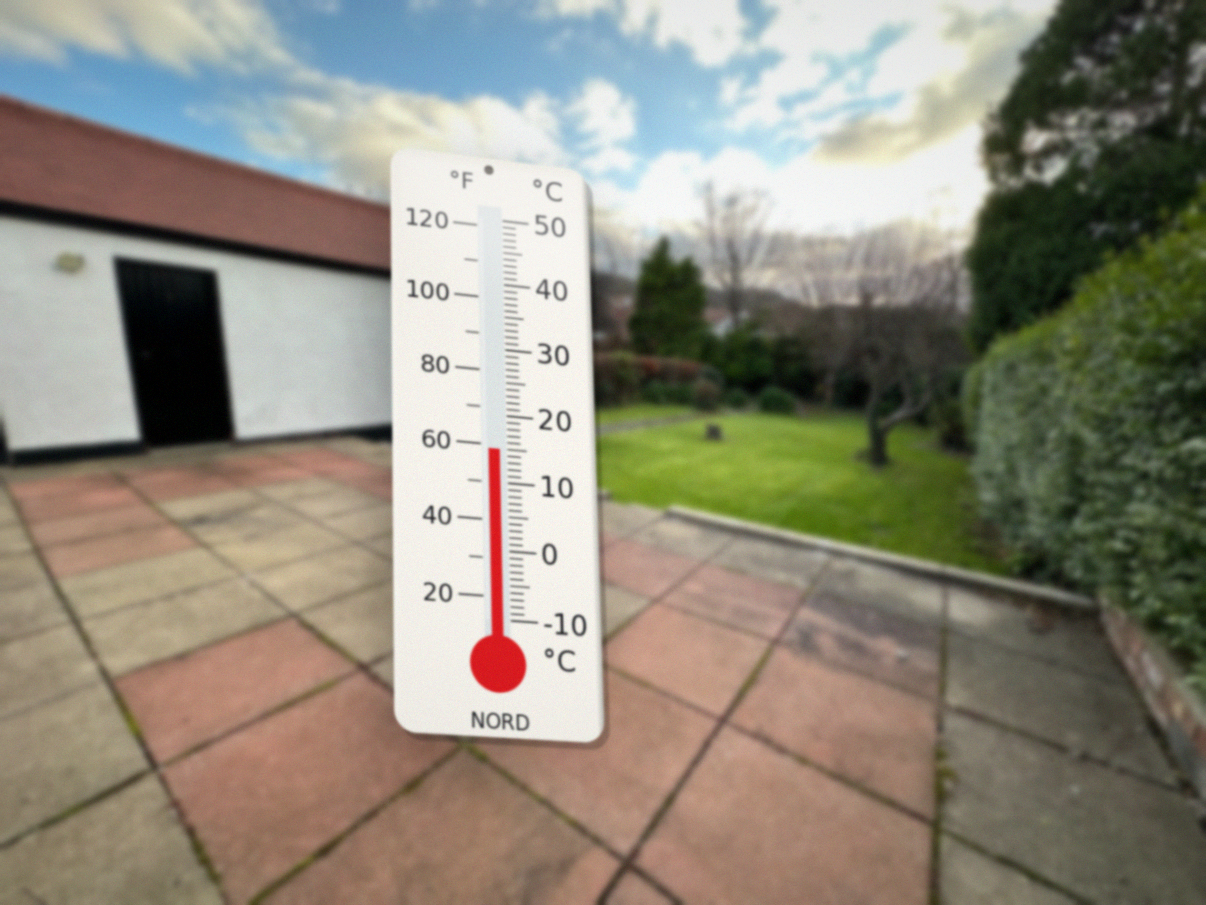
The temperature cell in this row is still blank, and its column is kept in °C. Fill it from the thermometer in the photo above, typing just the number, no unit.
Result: 15
